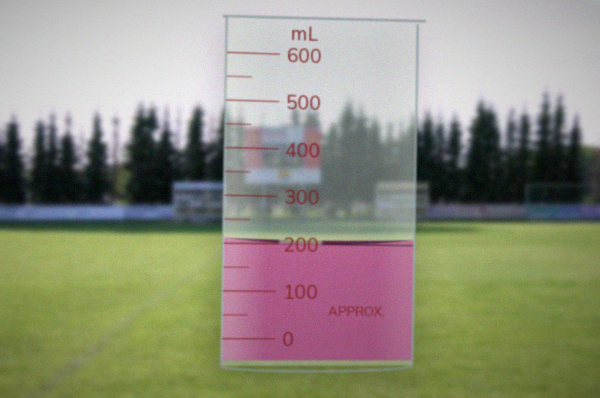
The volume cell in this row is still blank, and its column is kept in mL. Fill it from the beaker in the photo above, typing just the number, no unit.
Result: 200
